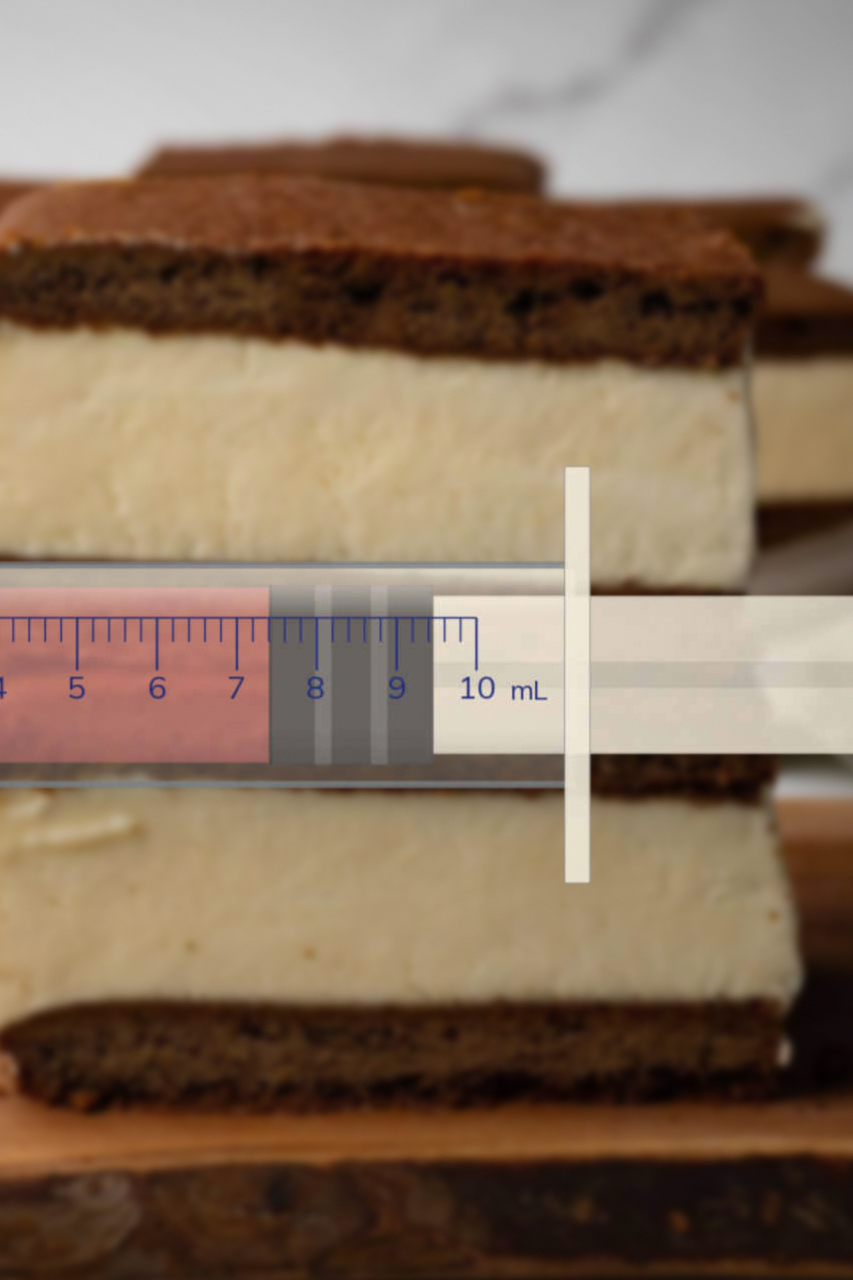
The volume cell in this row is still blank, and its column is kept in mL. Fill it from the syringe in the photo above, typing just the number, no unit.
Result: 7.4
